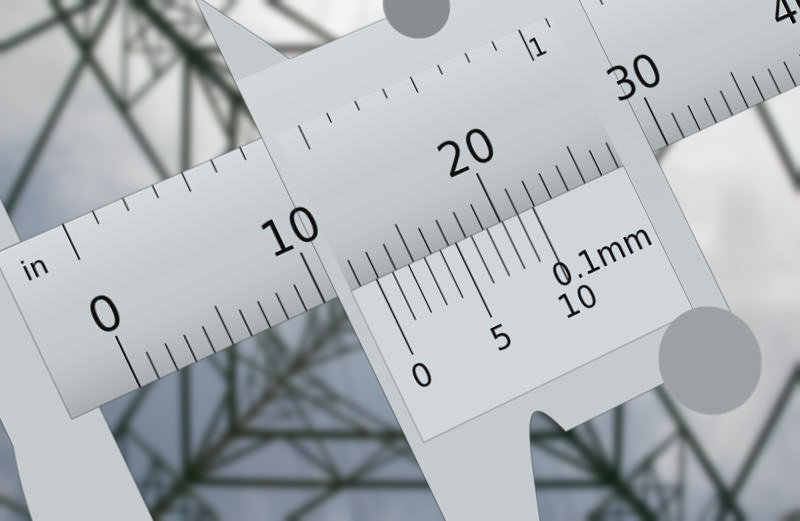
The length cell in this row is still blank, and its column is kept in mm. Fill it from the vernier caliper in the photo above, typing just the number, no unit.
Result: 12.9
